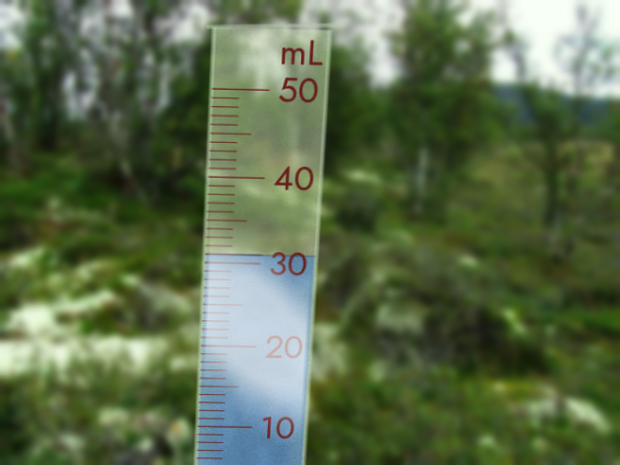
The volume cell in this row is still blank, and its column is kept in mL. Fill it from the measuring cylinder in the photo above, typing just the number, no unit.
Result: 31
